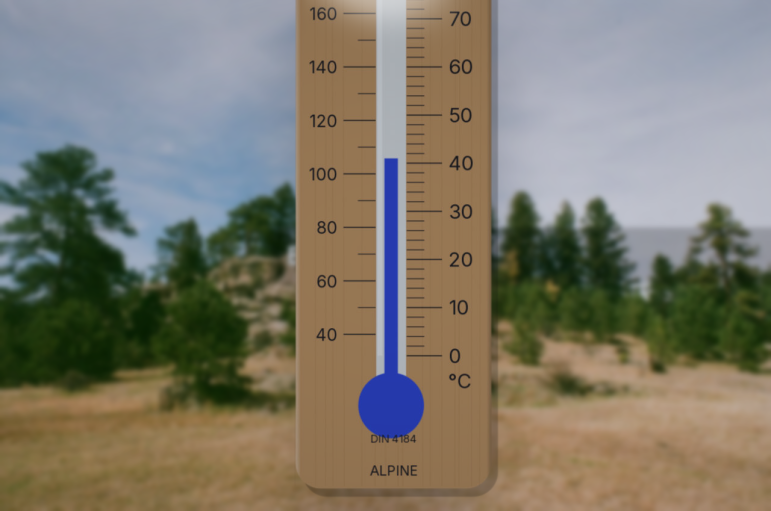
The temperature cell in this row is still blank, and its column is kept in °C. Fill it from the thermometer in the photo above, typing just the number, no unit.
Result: 41
